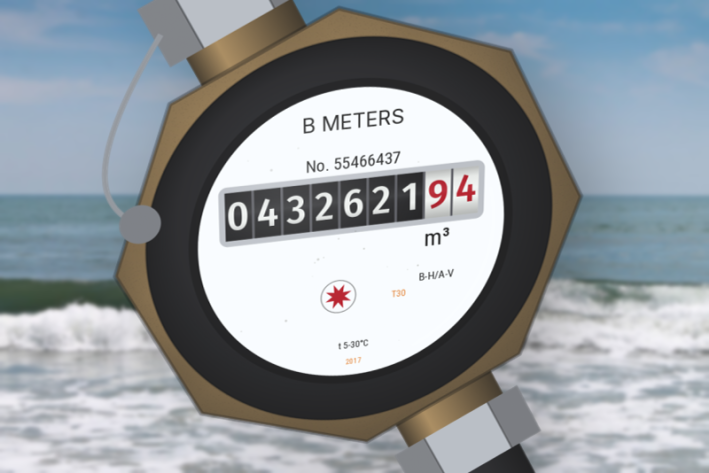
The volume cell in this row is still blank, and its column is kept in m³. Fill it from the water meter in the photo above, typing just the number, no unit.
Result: 432621.94
